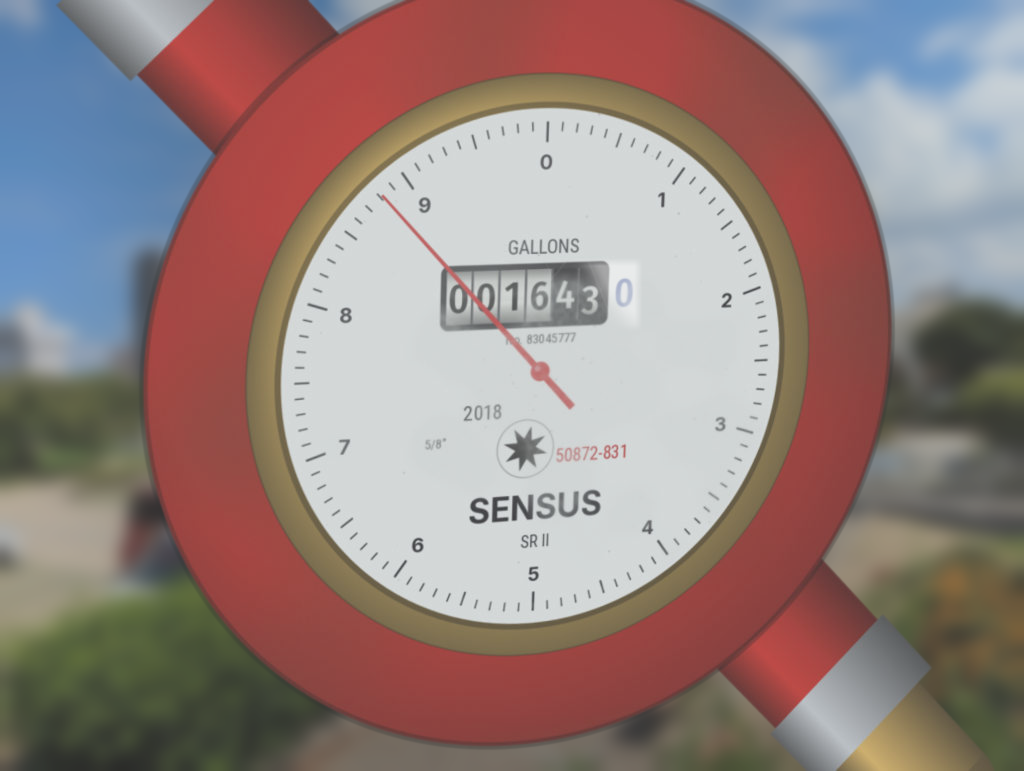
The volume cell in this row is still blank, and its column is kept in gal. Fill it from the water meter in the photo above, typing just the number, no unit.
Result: 16428.8
